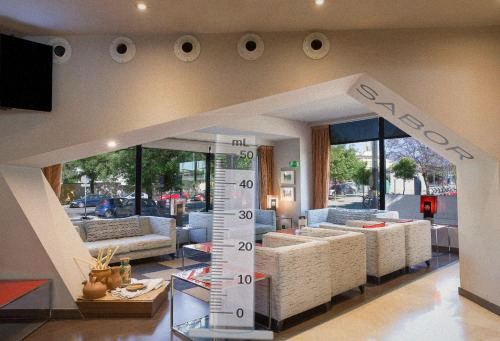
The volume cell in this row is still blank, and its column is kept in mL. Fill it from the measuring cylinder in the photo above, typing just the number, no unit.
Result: 45
